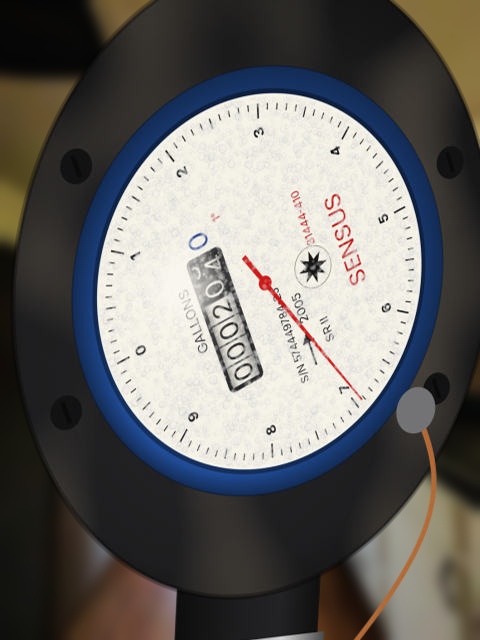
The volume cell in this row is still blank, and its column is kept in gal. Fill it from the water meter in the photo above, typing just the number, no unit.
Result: 2036.9
